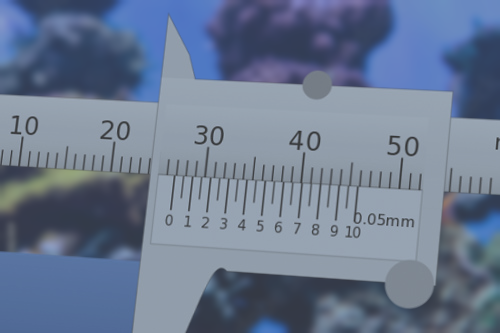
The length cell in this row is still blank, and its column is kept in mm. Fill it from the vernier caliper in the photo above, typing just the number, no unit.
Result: 26.8
